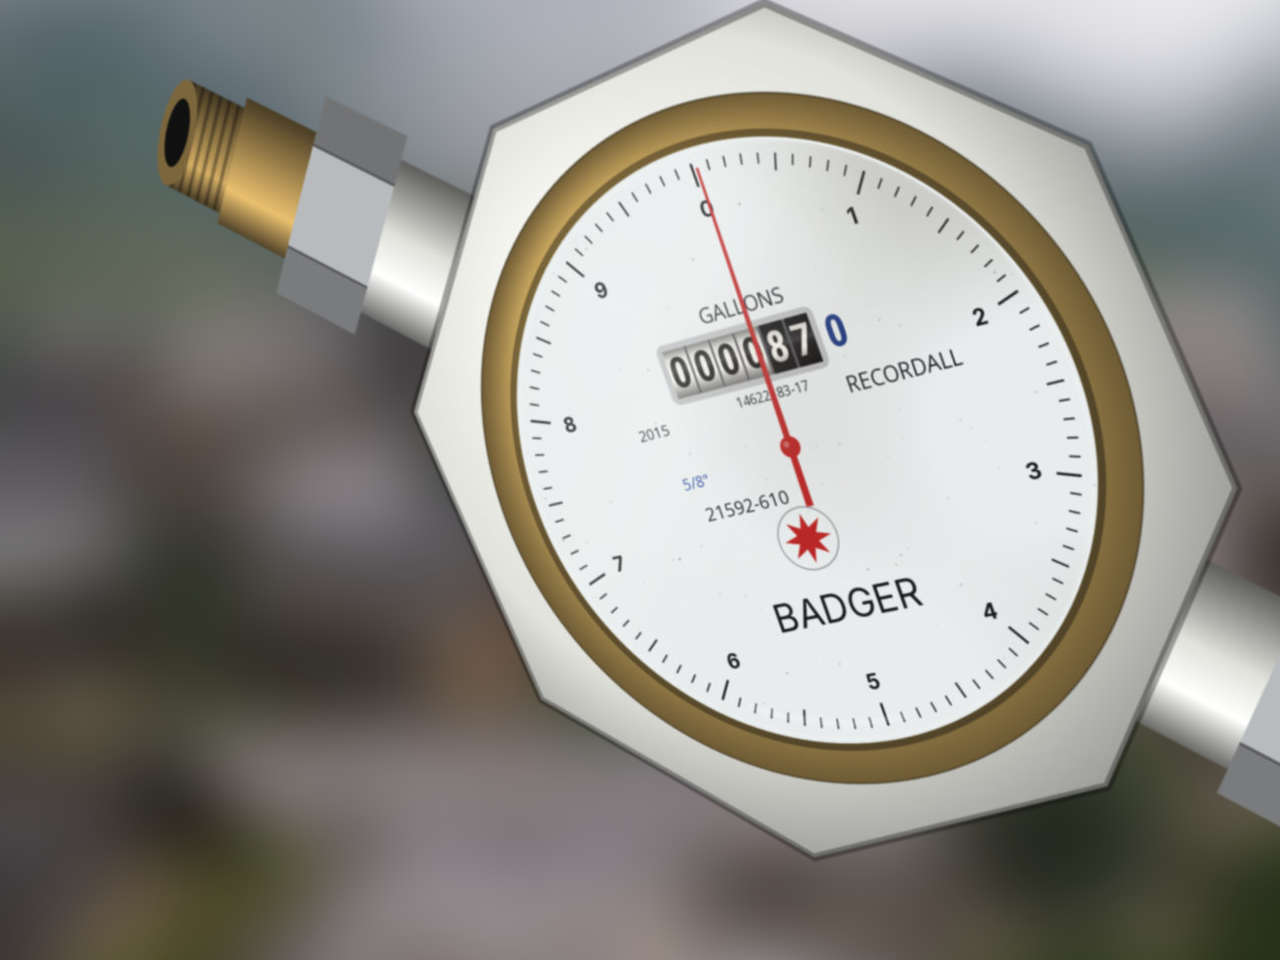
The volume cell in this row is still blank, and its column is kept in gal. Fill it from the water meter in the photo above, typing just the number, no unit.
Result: 870.0
